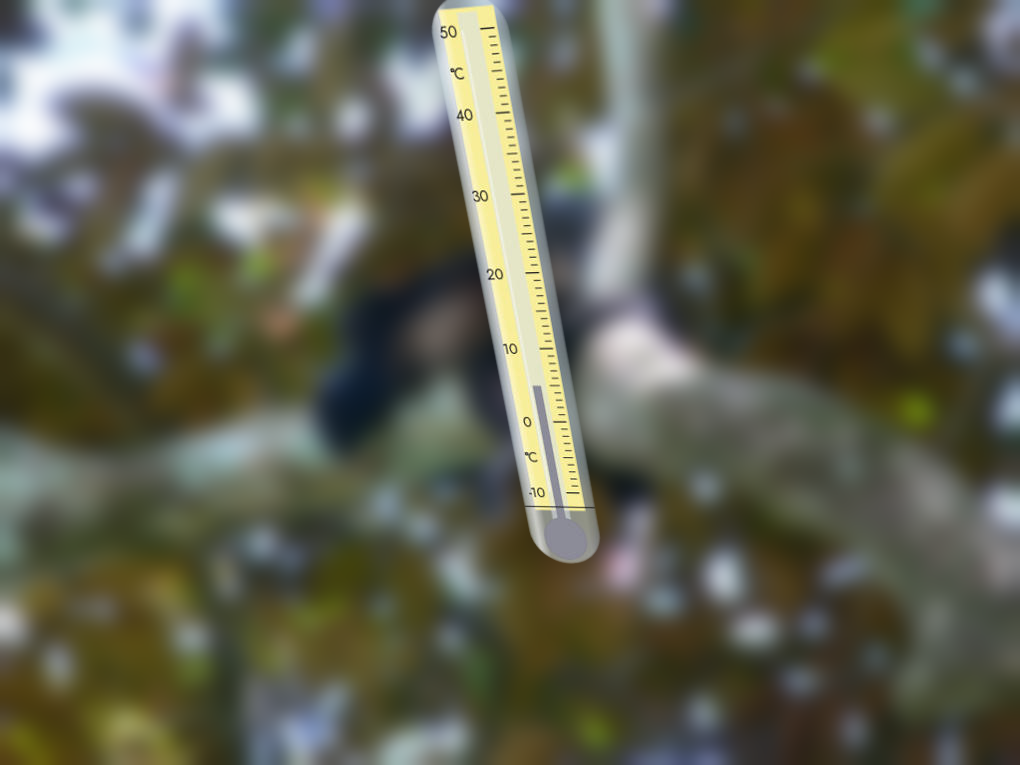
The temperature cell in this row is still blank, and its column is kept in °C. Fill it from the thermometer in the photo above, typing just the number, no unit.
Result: 5
